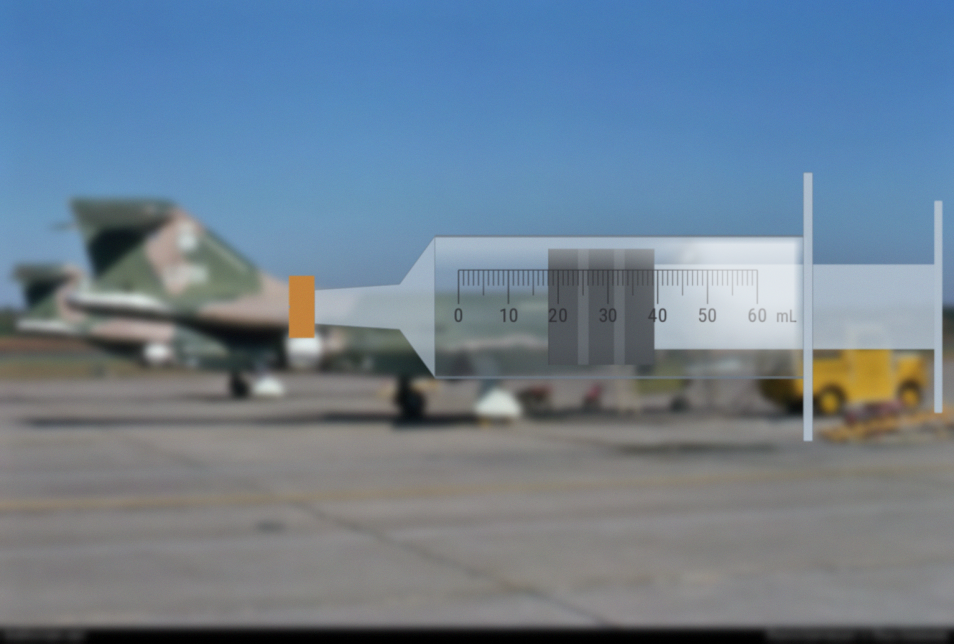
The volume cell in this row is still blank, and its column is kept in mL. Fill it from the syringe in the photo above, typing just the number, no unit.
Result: 18
